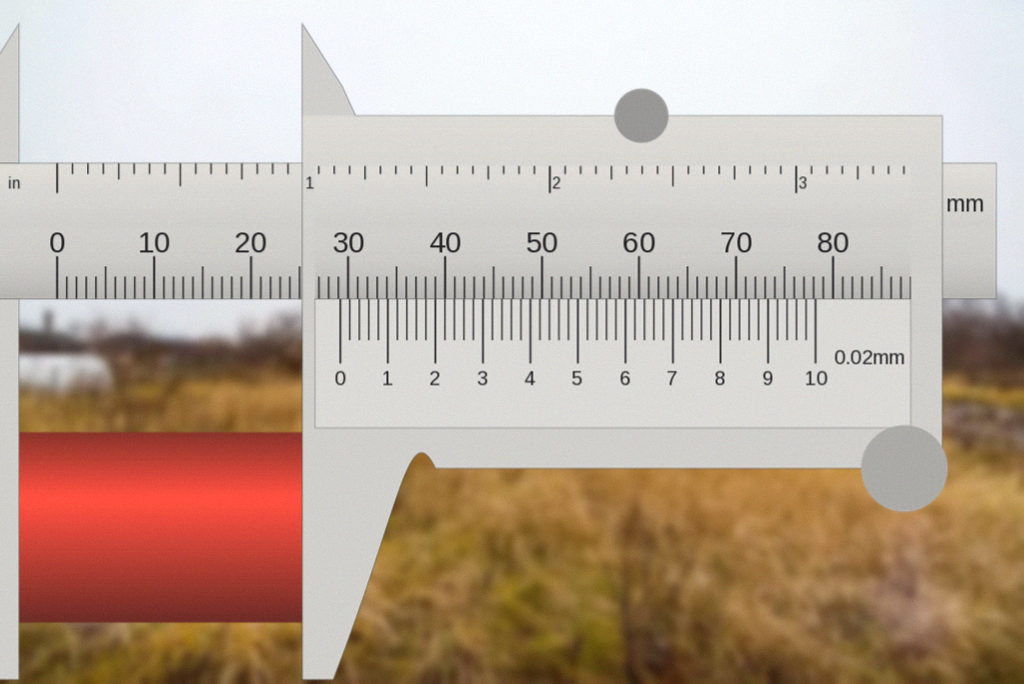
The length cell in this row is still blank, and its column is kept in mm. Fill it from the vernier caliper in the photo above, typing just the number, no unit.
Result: 29.2
